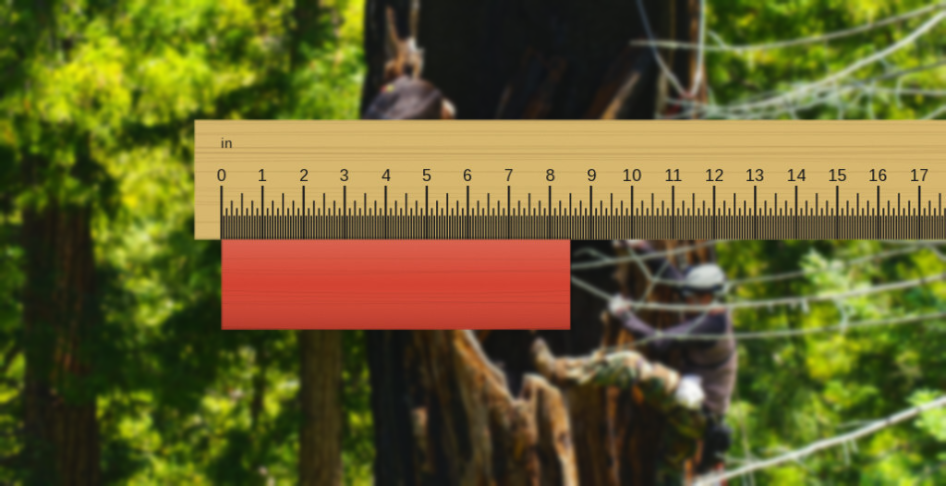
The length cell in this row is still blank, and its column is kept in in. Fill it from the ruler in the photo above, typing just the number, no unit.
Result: 8.5
